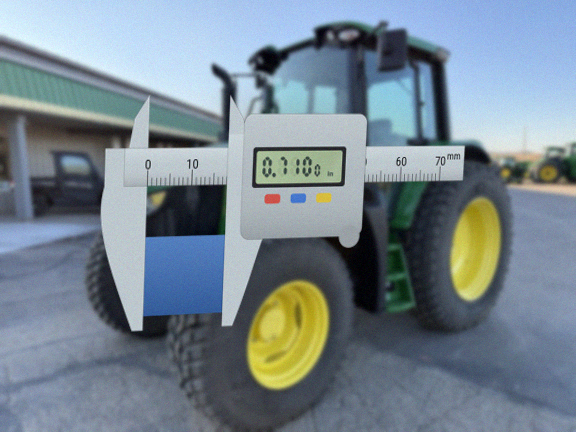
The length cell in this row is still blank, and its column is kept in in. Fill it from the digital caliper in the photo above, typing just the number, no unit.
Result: 0.7100
